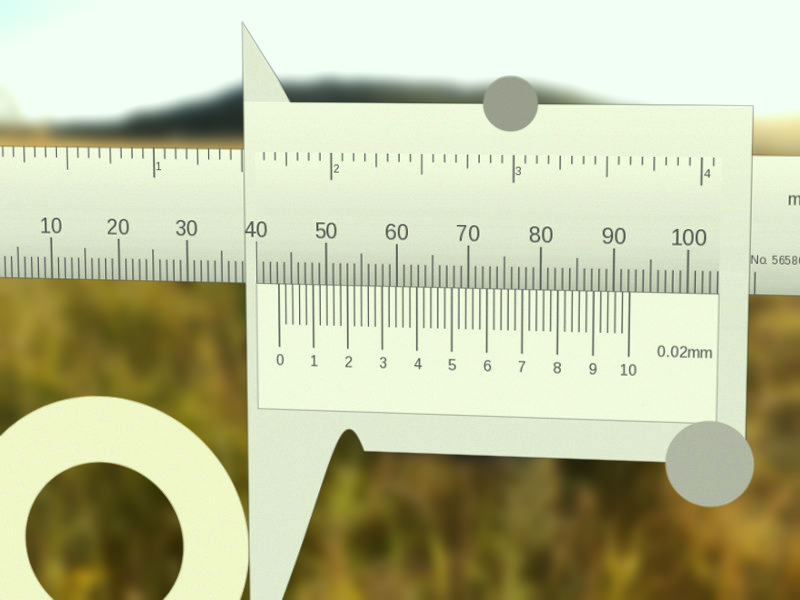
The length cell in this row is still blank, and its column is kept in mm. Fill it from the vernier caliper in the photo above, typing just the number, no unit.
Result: 43.2
